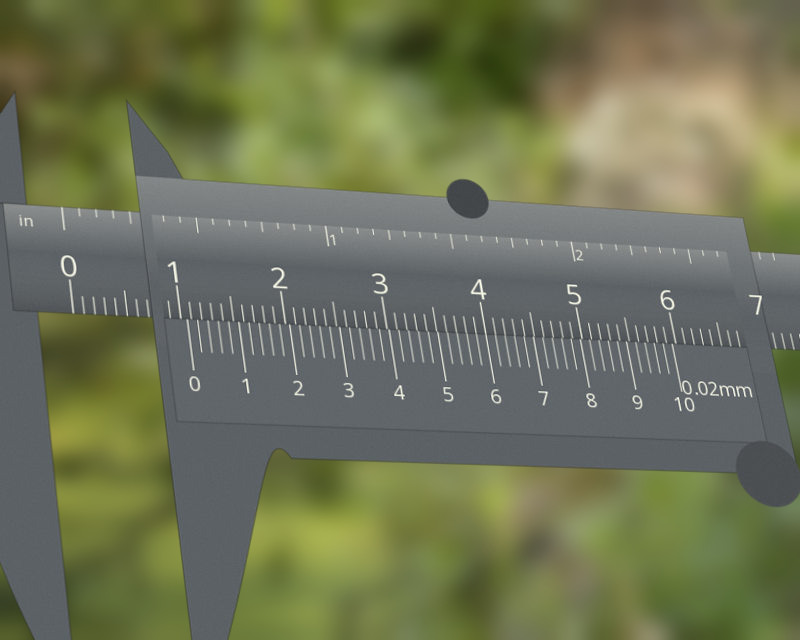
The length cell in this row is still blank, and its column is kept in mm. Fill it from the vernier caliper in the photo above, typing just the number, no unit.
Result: 10.6
